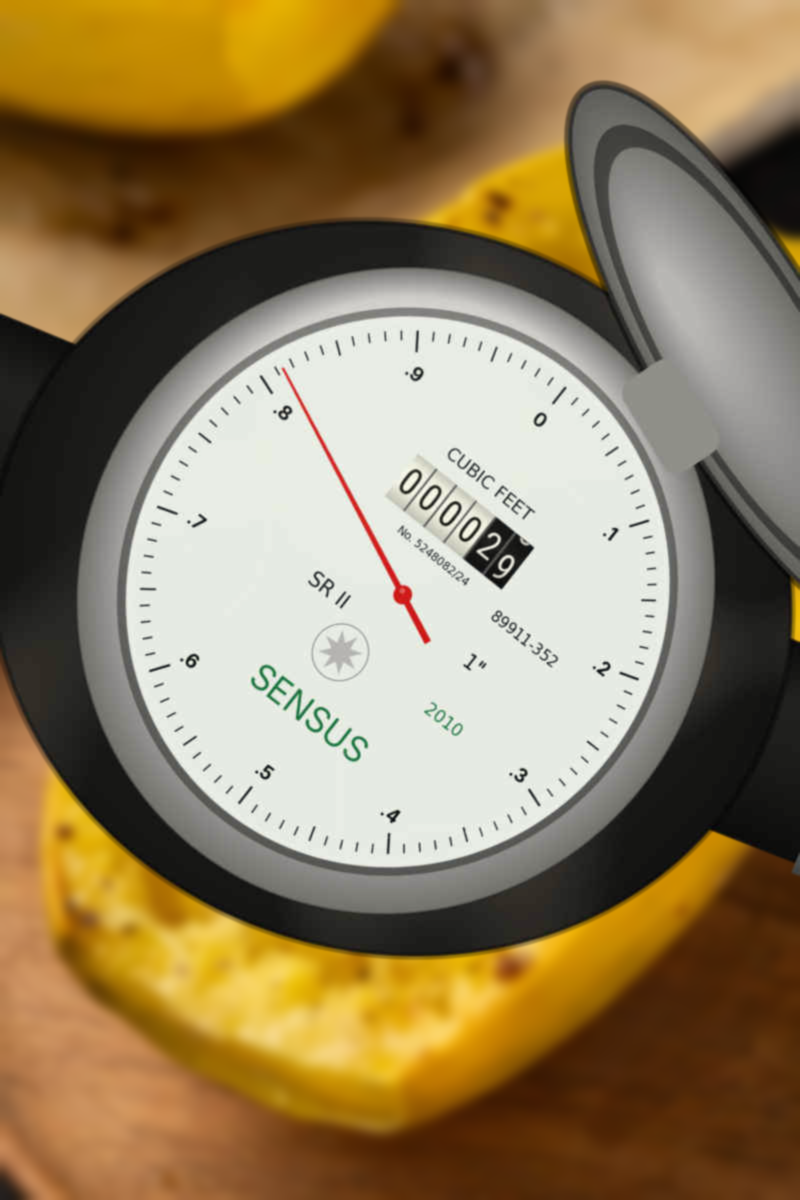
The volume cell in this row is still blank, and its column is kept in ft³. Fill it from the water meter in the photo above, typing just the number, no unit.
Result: 28.81
